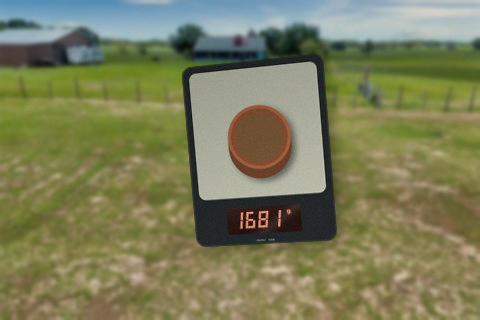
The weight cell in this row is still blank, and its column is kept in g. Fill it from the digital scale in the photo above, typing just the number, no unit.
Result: 1681
